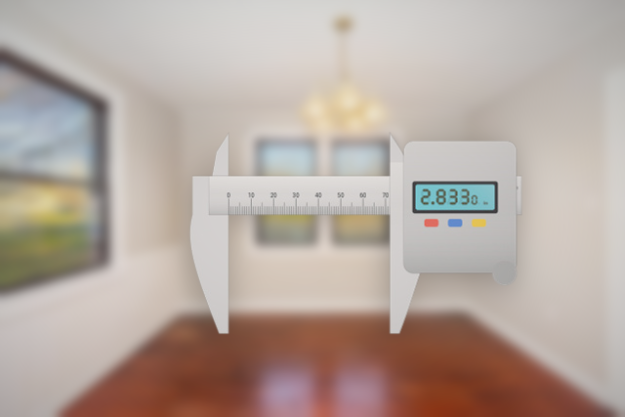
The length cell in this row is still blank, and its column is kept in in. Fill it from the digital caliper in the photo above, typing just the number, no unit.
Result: 2.8330
